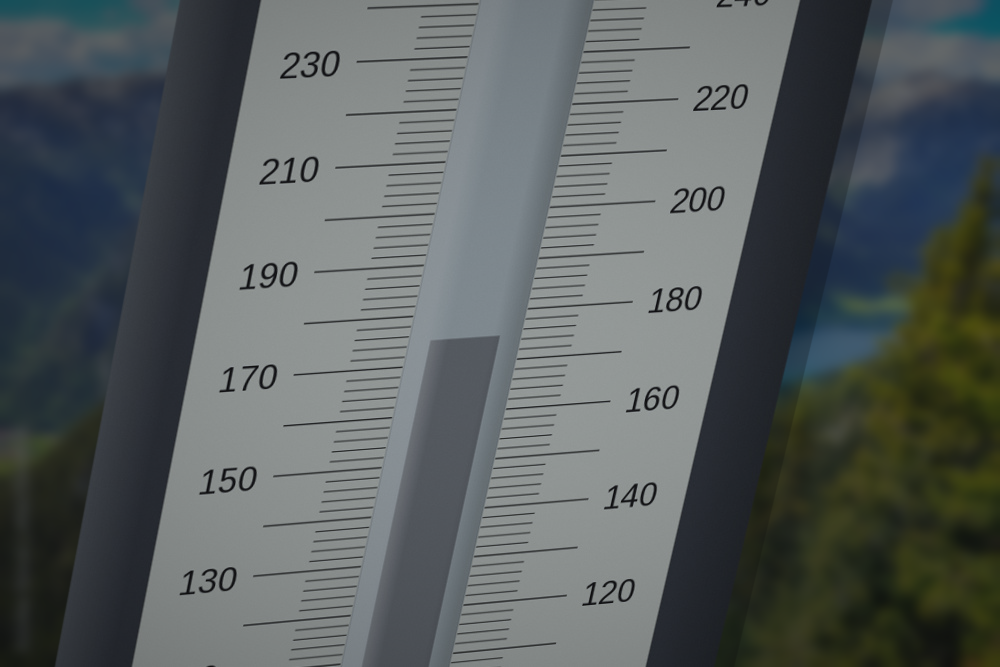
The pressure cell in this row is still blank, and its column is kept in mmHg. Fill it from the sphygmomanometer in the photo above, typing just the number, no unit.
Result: 175
